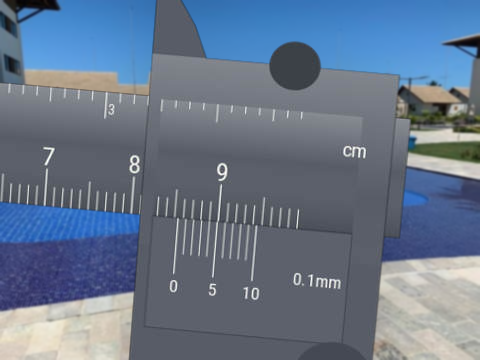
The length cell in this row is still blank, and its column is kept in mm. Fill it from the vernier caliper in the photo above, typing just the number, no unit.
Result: 85.4
